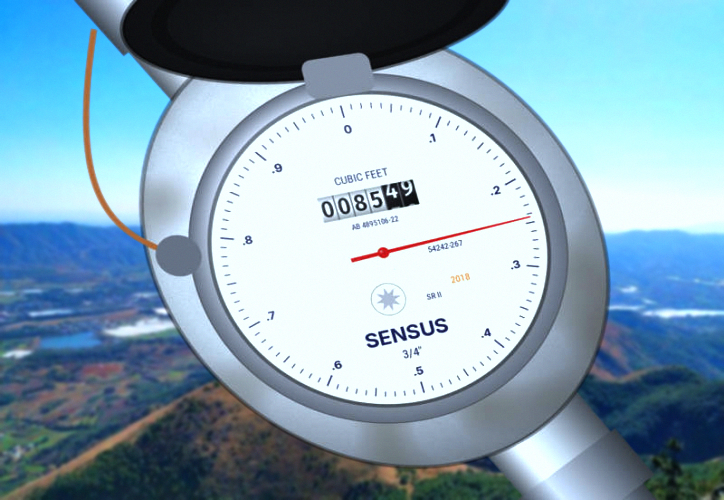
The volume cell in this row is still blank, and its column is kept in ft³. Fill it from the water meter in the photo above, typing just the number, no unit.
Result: 8549.24
